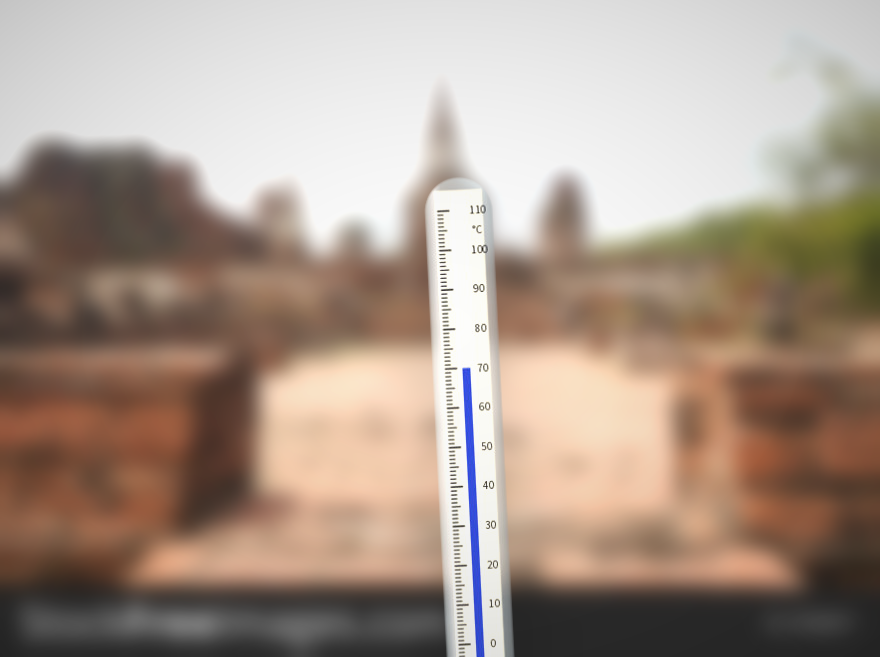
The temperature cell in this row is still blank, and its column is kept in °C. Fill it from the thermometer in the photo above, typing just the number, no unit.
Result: 70
